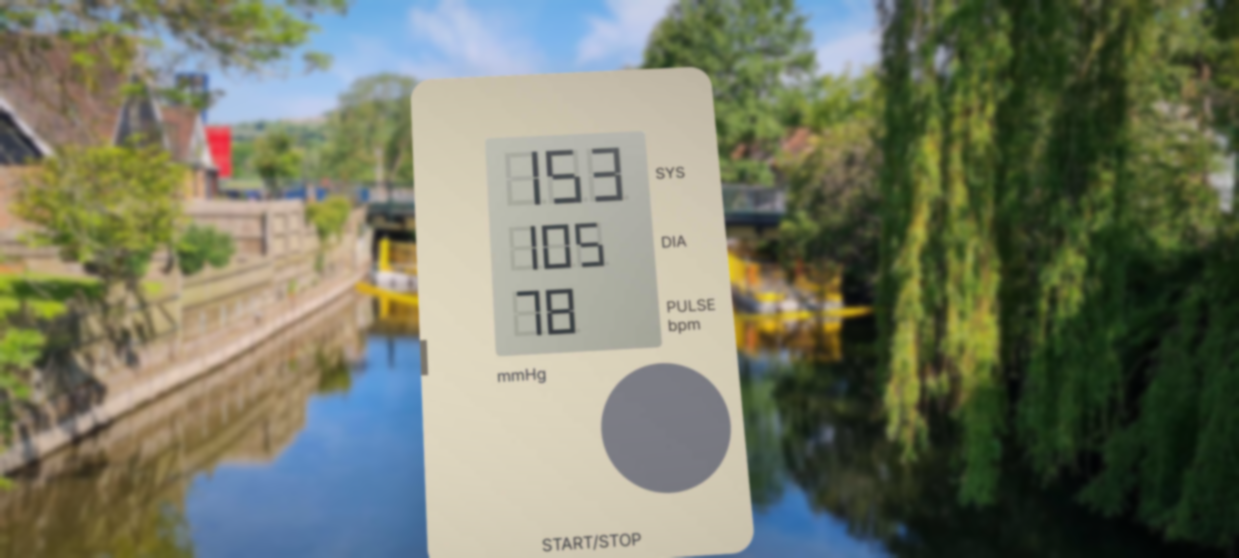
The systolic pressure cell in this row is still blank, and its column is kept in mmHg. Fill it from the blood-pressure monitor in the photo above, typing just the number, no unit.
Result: 153
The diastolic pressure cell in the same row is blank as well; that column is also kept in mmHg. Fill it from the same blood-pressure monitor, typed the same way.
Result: 105
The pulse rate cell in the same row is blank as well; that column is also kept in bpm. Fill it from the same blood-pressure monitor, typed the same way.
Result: 78
